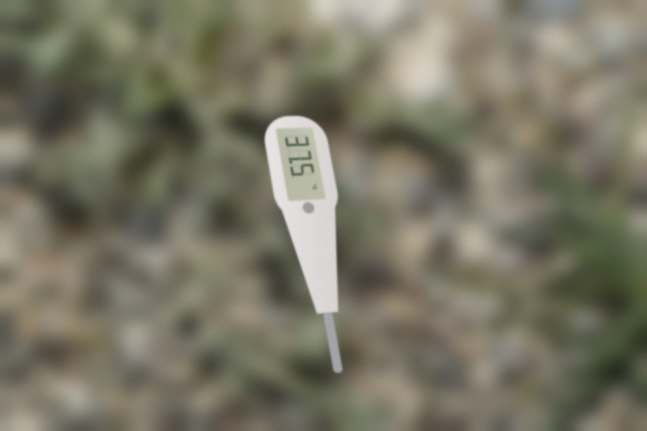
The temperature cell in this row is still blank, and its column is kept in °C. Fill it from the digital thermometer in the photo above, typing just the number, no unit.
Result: 37.5
